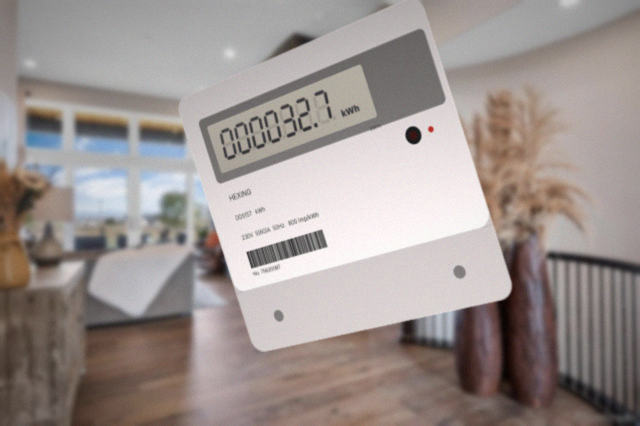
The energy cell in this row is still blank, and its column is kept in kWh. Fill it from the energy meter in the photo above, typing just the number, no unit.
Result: 32.7
